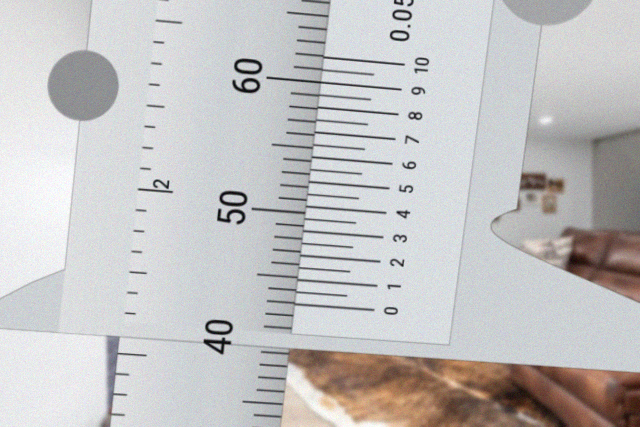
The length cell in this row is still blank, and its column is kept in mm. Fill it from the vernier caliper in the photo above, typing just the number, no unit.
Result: 42.9
